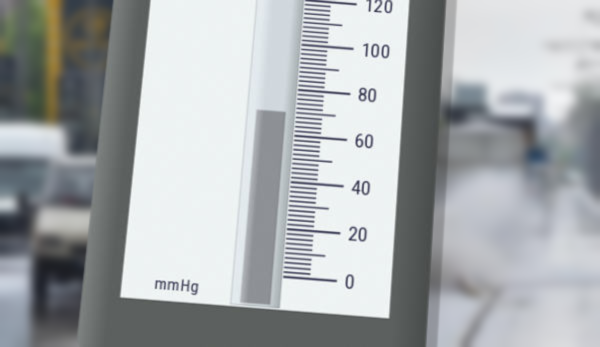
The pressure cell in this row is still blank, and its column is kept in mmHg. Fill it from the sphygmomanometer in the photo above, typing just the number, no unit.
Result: 70
